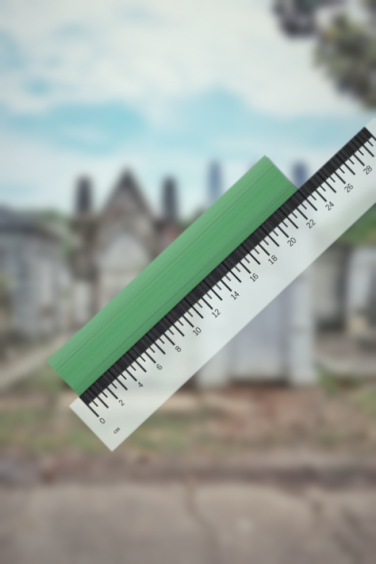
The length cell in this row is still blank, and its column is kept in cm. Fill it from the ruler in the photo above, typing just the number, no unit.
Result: 23
